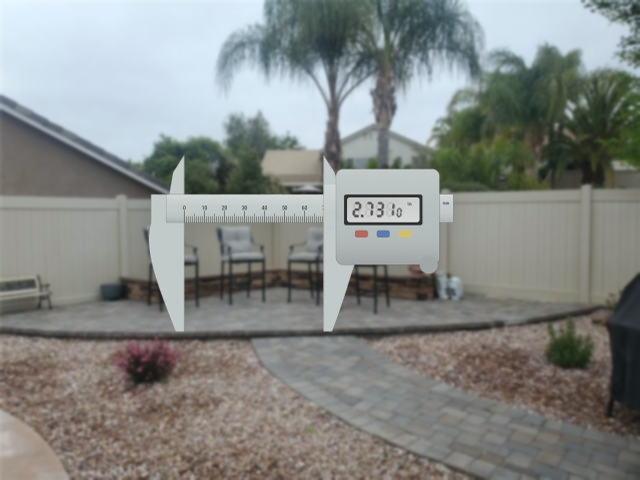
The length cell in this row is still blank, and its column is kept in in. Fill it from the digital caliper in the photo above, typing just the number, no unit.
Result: 2.7310
